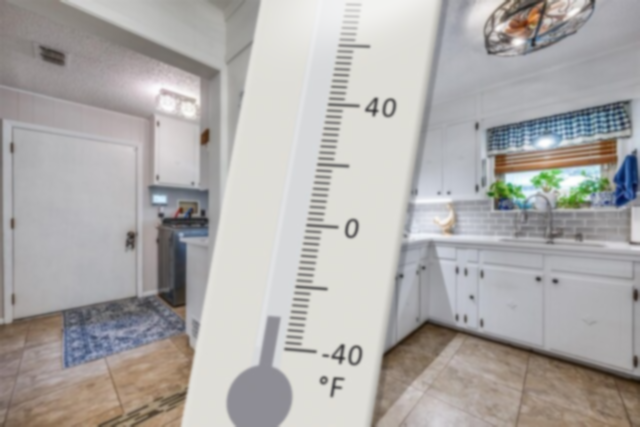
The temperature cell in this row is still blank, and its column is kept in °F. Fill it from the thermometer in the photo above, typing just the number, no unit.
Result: -30
